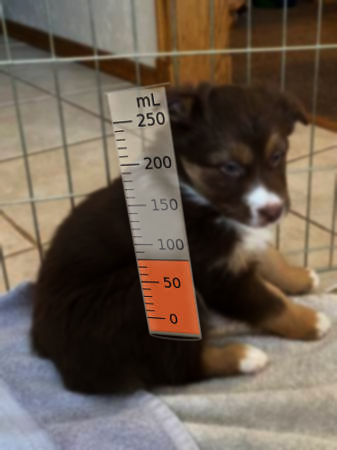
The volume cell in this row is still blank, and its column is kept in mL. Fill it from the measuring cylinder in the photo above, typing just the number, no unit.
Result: 80
